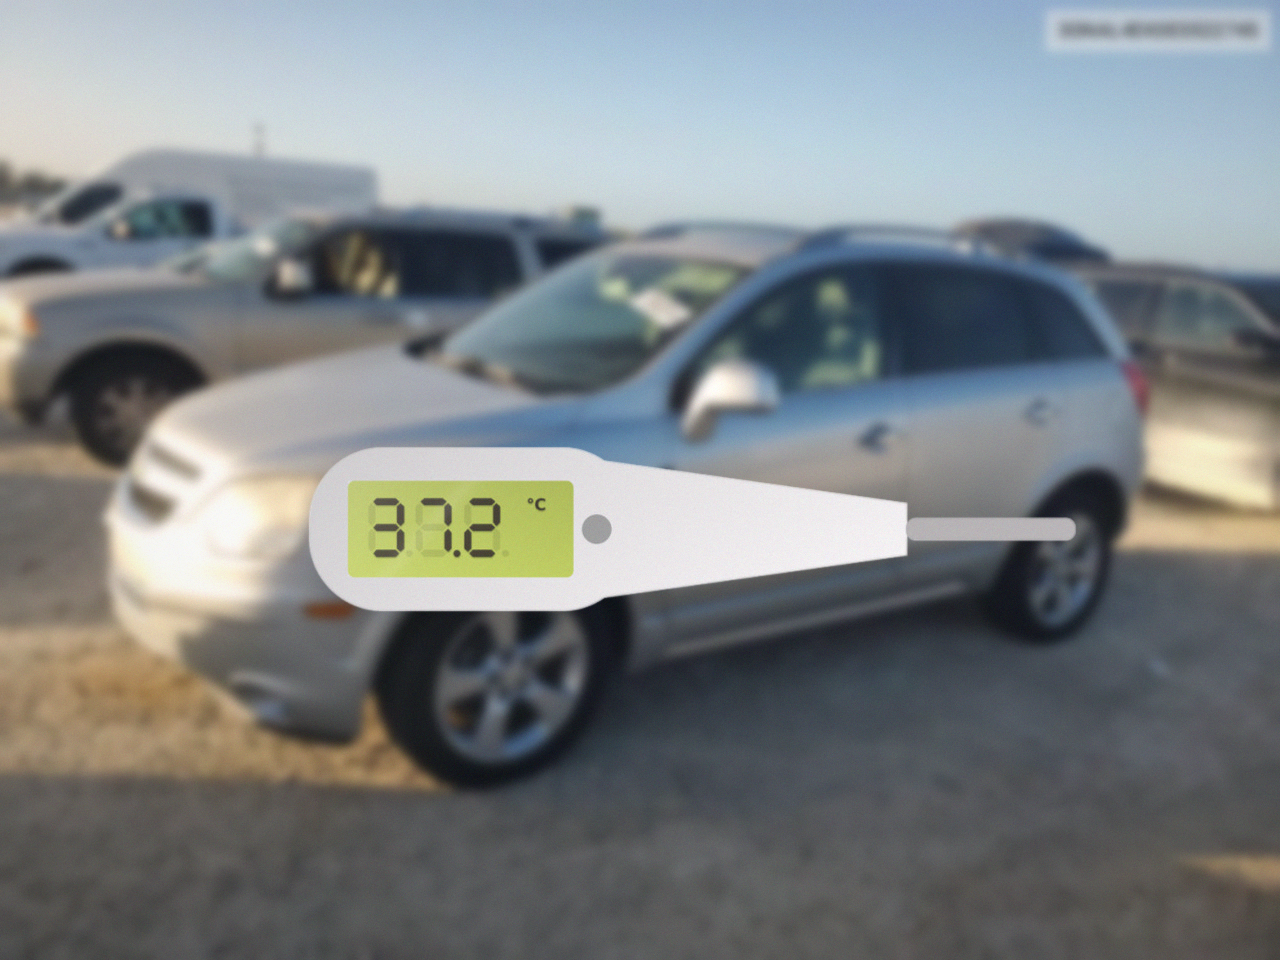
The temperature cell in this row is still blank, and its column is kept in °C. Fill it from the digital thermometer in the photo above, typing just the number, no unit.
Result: 37.2
